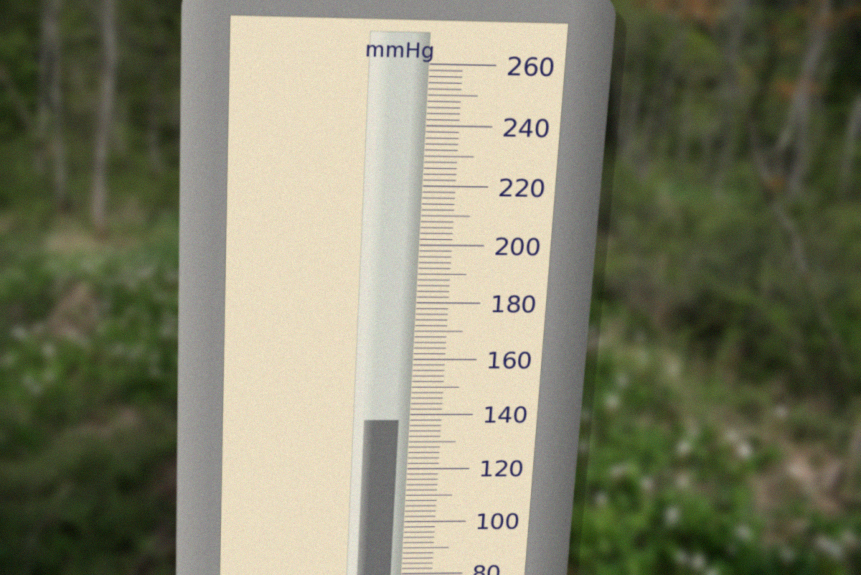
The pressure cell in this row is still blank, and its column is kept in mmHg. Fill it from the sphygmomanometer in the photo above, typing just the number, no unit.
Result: 138
